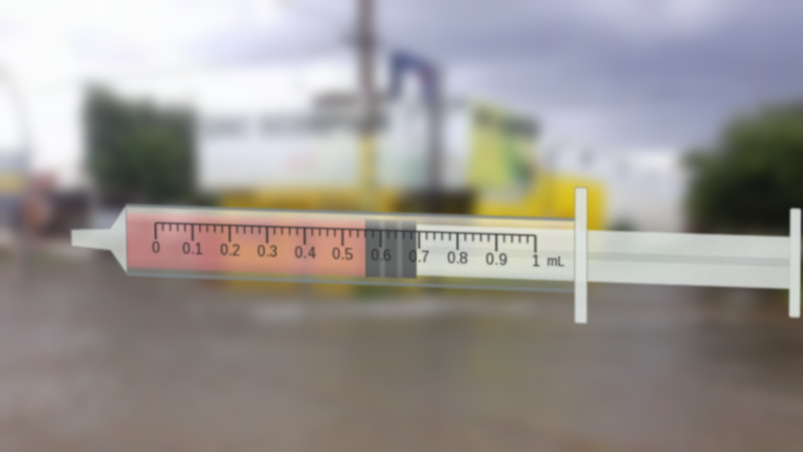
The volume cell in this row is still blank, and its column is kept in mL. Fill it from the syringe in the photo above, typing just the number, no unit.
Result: 0.56
